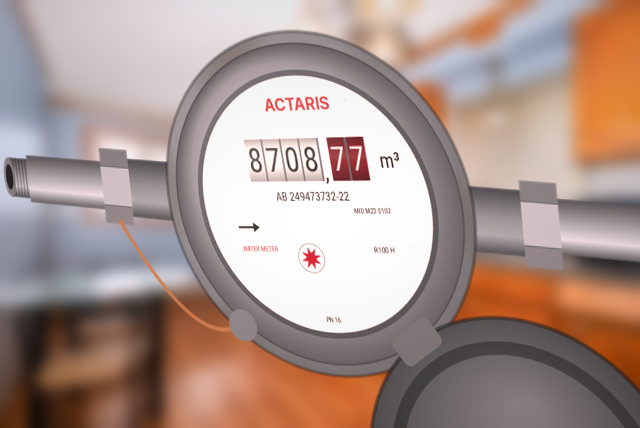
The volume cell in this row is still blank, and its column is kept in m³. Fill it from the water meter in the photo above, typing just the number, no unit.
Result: 8708.77
